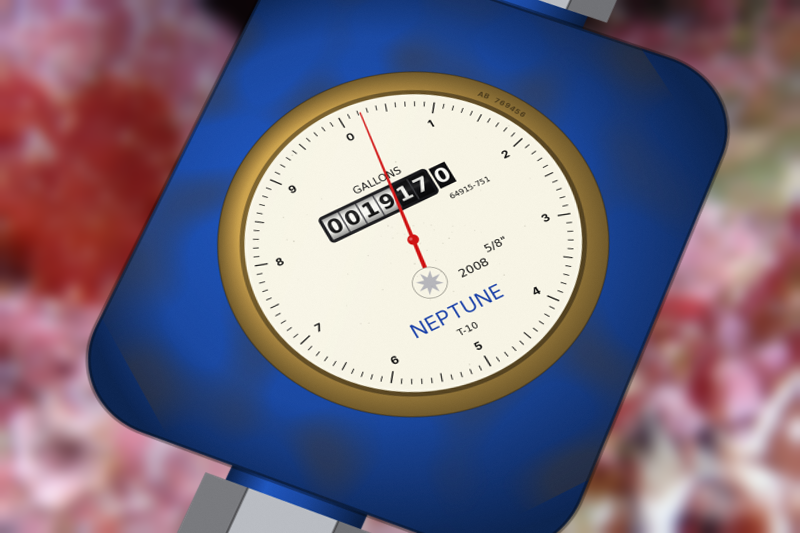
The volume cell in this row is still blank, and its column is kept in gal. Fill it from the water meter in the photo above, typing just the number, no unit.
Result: 19170.2
